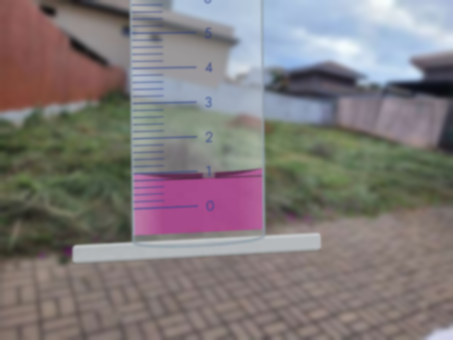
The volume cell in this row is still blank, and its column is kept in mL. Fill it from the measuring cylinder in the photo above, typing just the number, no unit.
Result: 0.8
